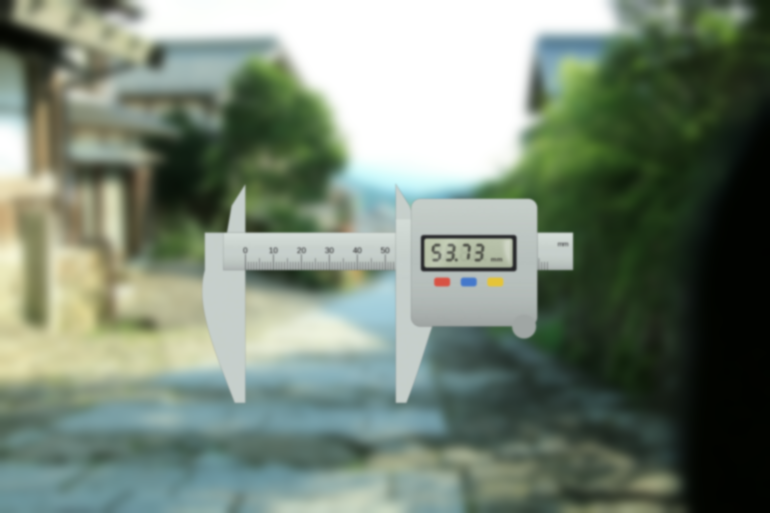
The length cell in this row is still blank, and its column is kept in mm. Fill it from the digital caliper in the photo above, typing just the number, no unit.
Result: 53.73
